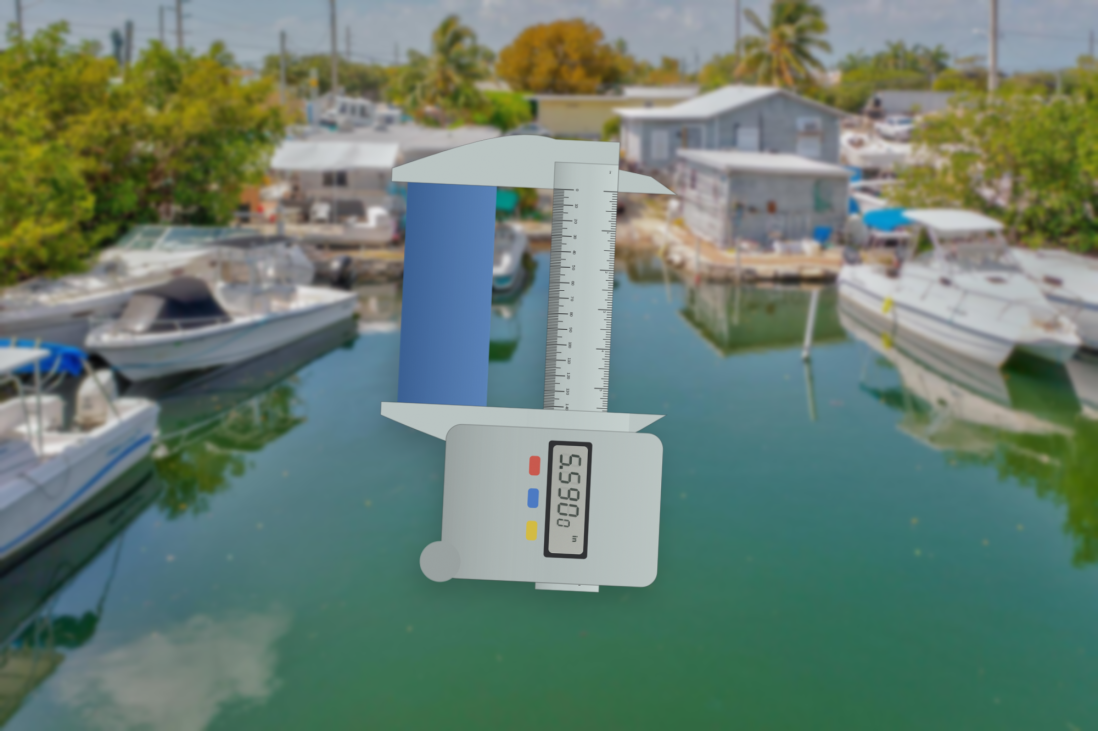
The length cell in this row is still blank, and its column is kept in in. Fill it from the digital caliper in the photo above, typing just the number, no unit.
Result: 5.5900
